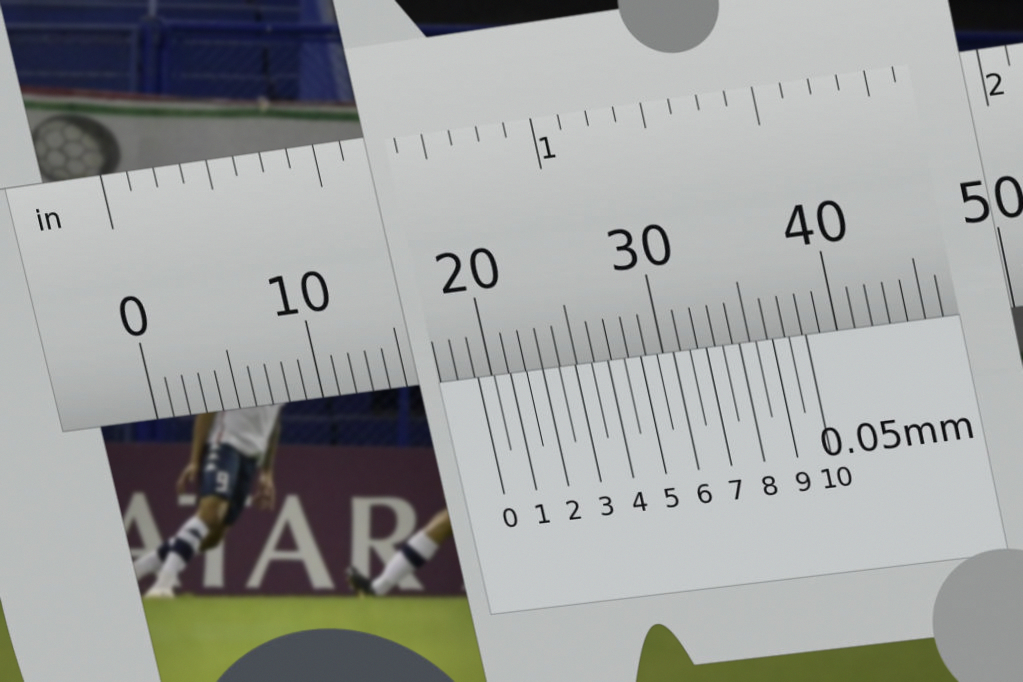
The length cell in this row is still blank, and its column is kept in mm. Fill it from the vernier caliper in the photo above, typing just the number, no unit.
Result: 19.2
